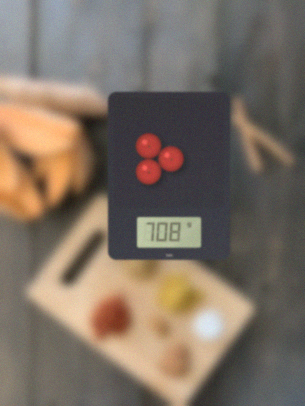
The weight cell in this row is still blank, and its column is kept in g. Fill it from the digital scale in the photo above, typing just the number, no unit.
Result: 708
